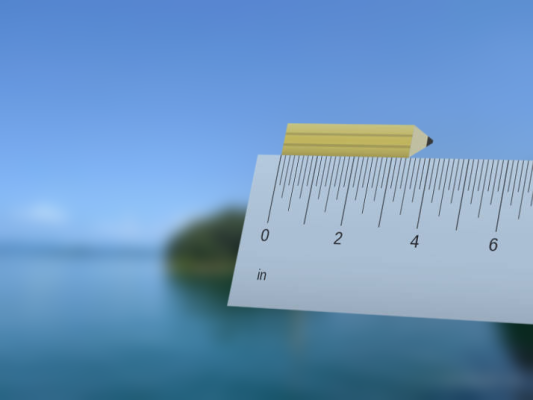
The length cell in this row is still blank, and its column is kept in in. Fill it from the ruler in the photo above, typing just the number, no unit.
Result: 4
